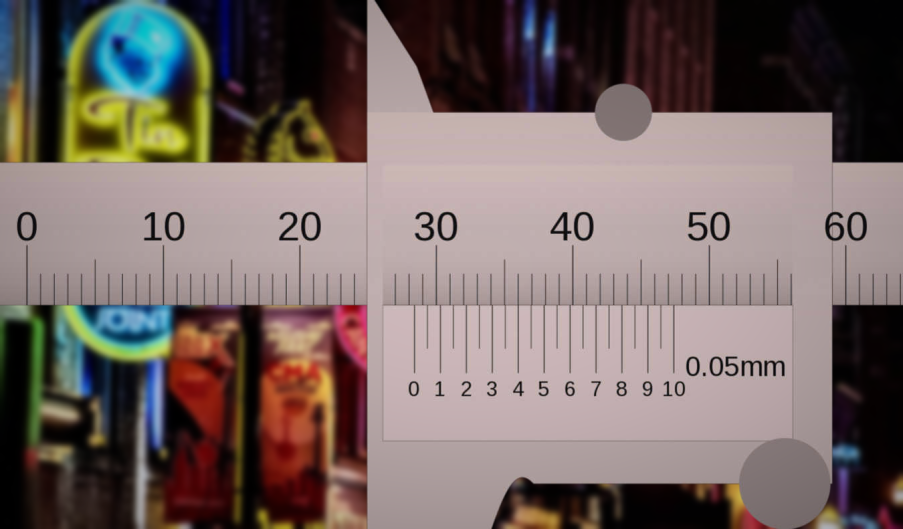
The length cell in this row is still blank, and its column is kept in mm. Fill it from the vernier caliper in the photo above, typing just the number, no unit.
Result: 28.4
